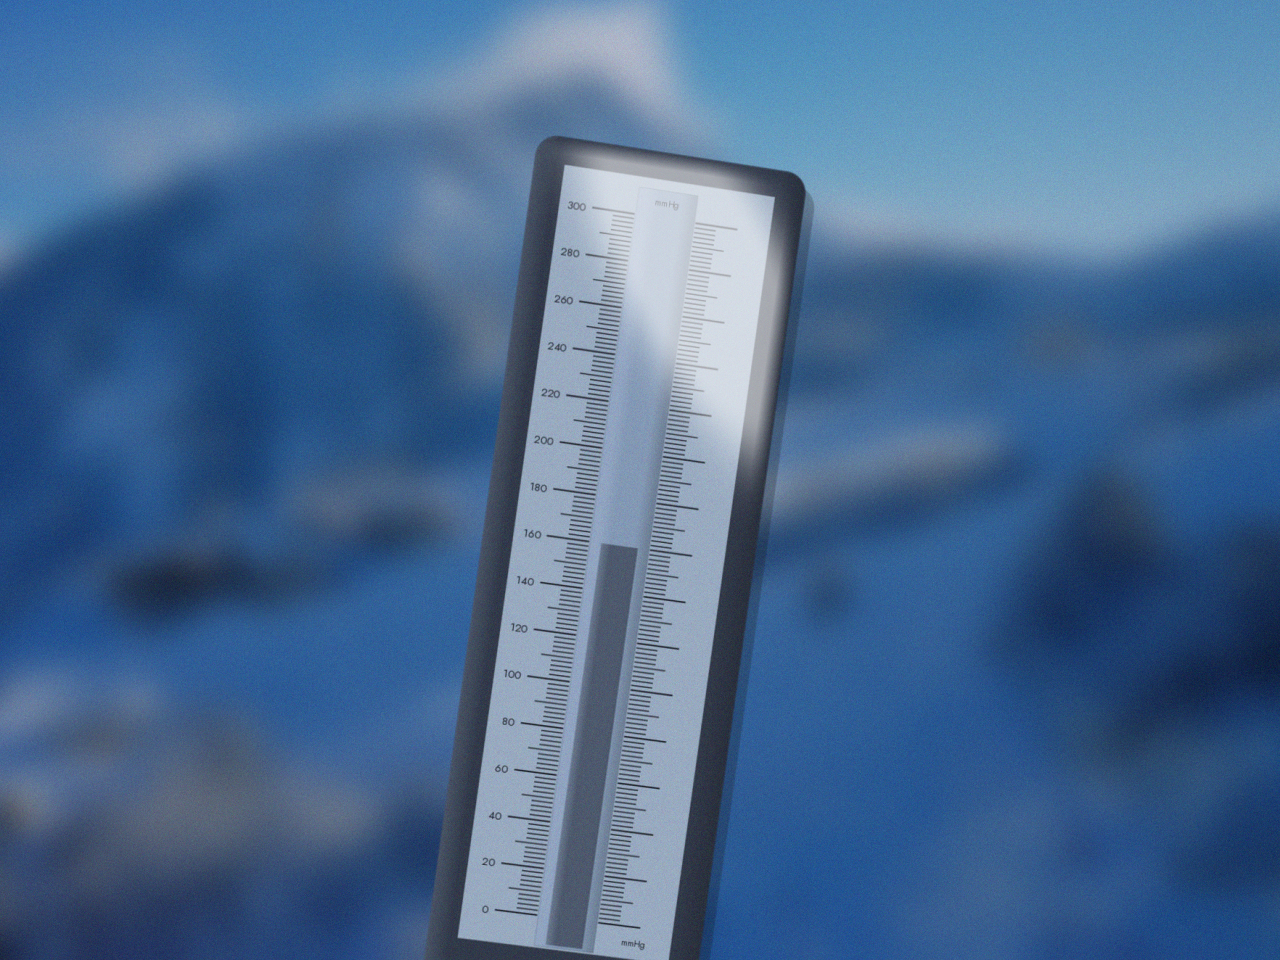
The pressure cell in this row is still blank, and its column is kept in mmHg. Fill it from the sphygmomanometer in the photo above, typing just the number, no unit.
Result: 160
